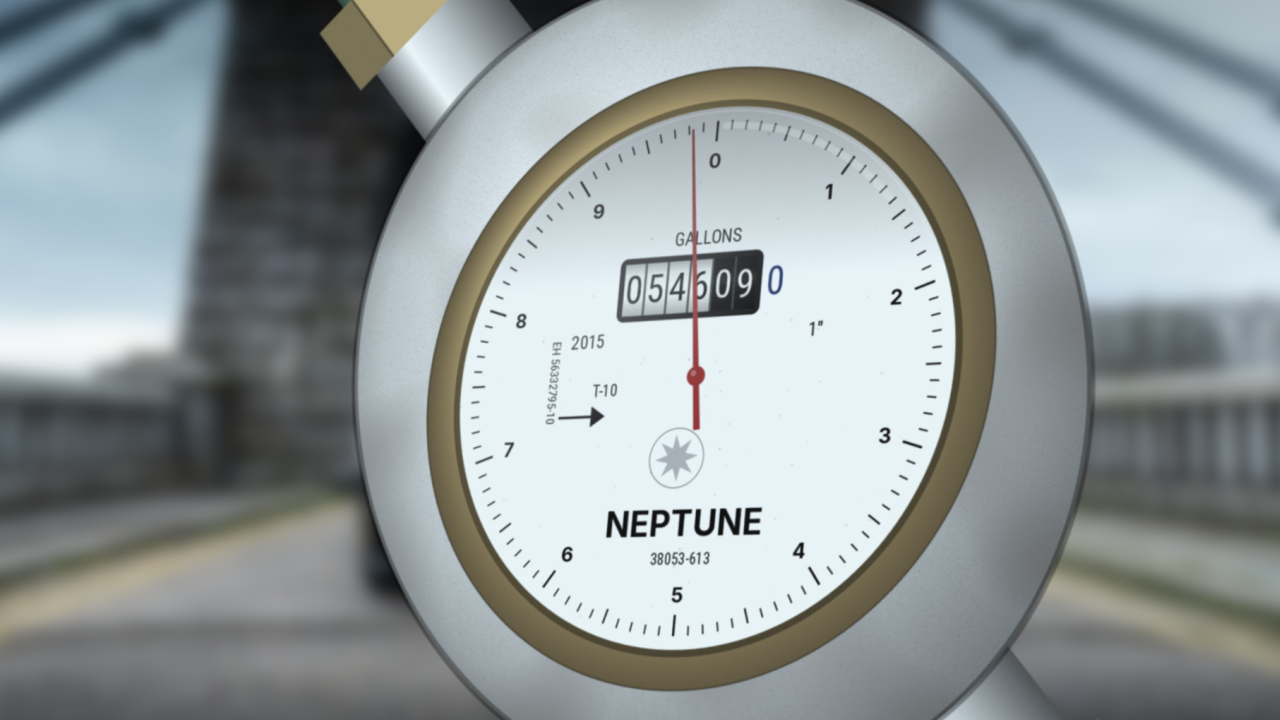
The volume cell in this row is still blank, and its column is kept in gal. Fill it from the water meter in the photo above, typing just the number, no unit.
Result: 546089.8
